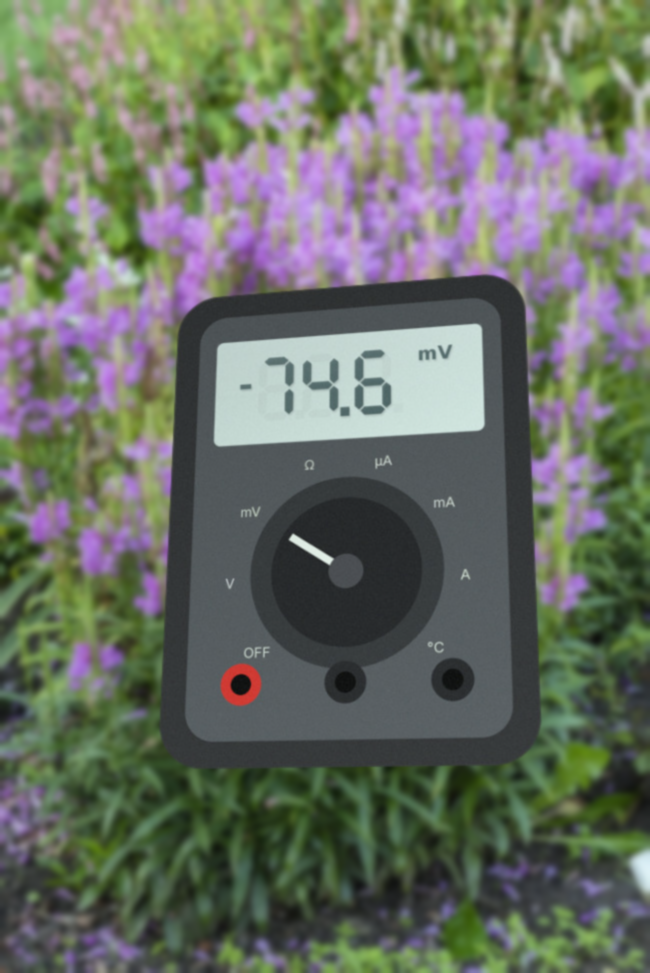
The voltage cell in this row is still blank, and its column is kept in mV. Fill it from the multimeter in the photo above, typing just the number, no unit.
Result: -74.6
